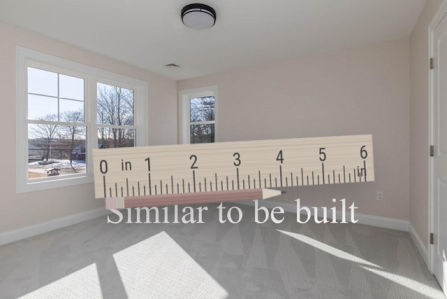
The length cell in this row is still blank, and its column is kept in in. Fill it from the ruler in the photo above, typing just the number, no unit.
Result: 4.125
